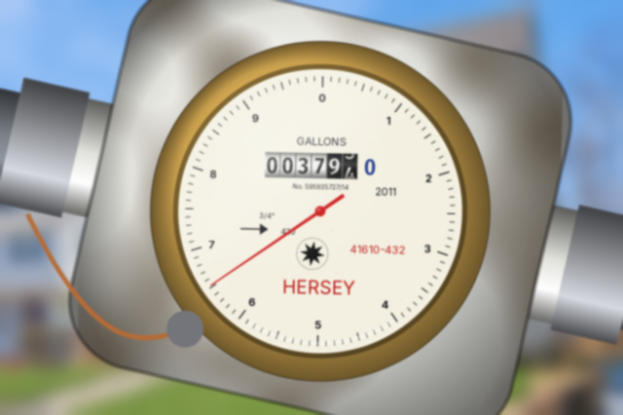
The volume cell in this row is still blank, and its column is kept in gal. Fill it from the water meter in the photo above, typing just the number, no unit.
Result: 37936.5
